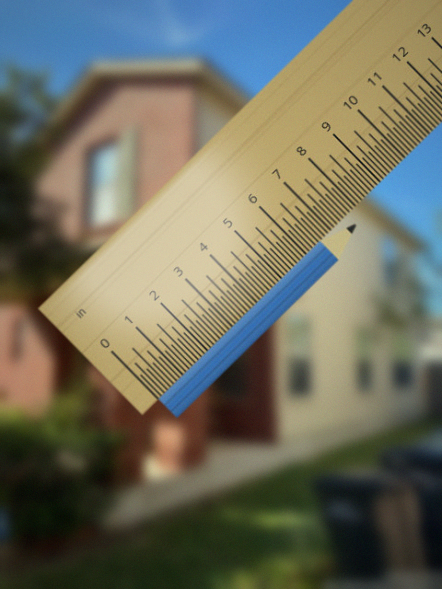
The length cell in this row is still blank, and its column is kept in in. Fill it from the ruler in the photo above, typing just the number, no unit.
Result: 7.625
